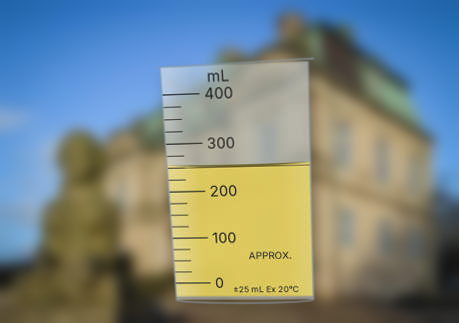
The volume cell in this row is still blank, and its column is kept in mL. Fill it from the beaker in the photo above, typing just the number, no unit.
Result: 250
